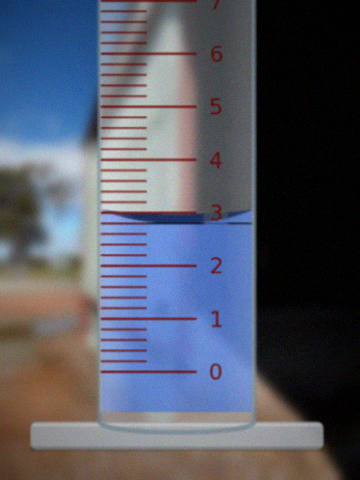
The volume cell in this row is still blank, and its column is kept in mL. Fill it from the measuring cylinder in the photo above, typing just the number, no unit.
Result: 2.8
